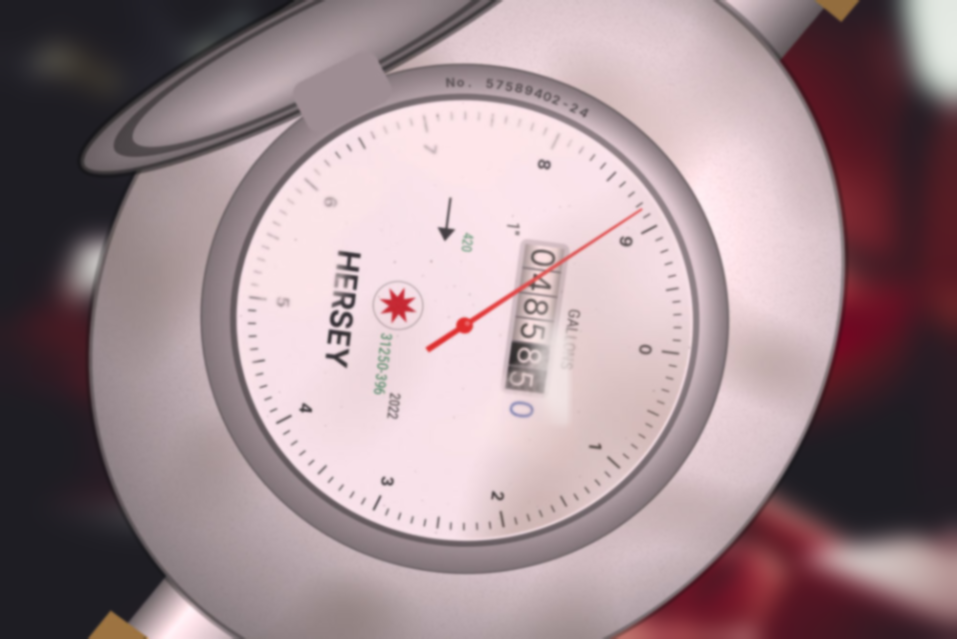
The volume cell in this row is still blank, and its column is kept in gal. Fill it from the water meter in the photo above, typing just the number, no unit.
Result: 485848.8
